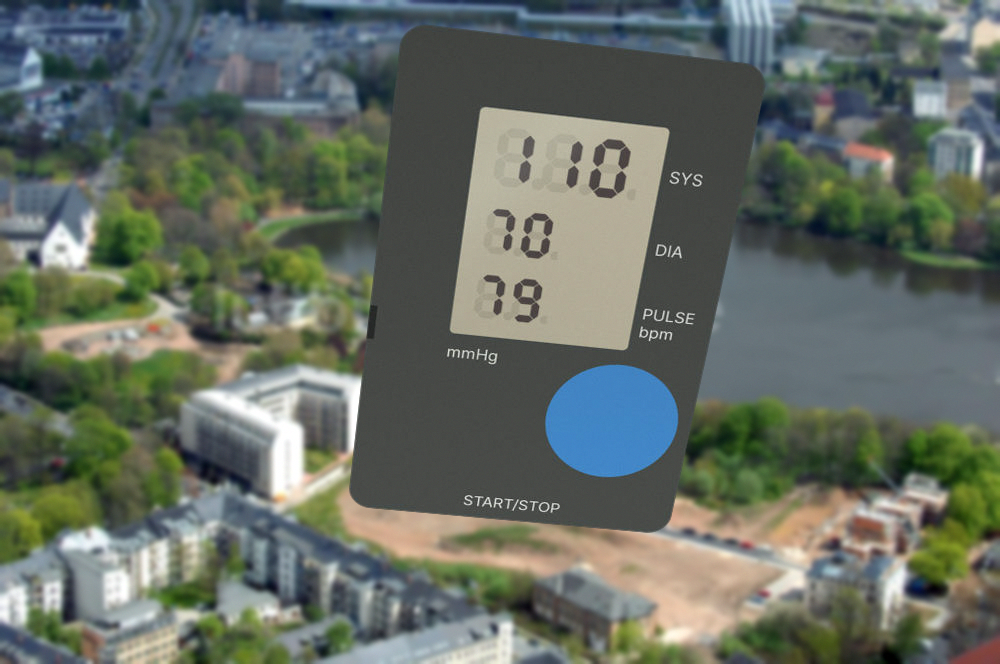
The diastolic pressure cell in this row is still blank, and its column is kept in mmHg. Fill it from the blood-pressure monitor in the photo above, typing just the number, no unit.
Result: 70
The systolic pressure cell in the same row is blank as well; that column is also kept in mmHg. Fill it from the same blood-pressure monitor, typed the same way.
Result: 110
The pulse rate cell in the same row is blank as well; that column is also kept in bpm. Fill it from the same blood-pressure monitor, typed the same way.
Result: 79
